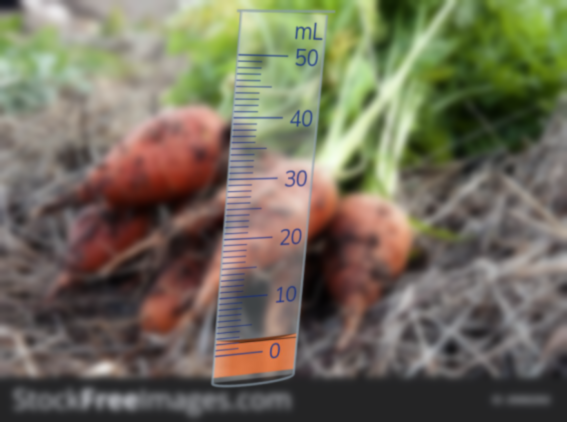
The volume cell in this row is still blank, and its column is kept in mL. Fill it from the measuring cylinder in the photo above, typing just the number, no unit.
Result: 2
